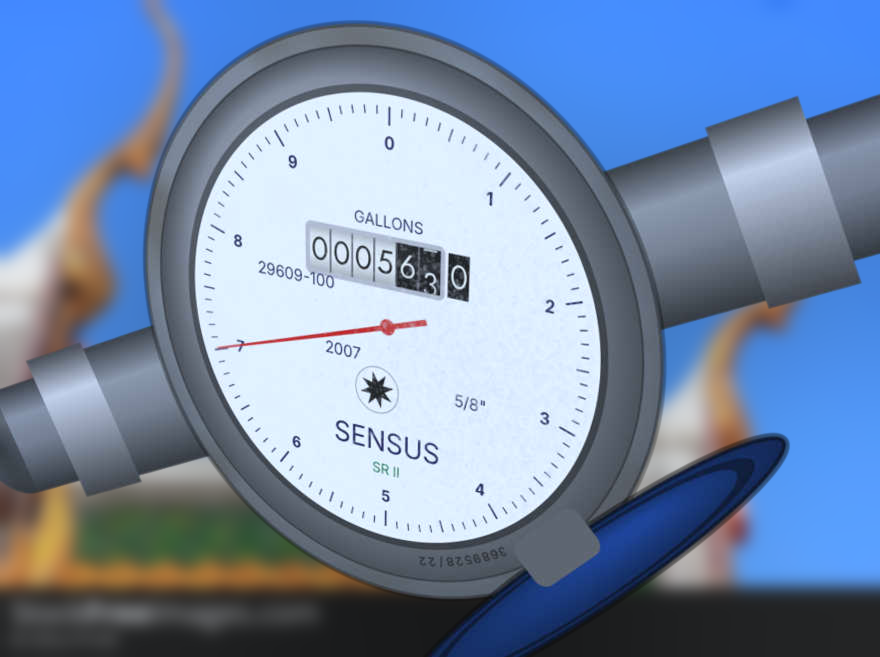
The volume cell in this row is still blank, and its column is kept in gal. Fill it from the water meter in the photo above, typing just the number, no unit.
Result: 5627.0
